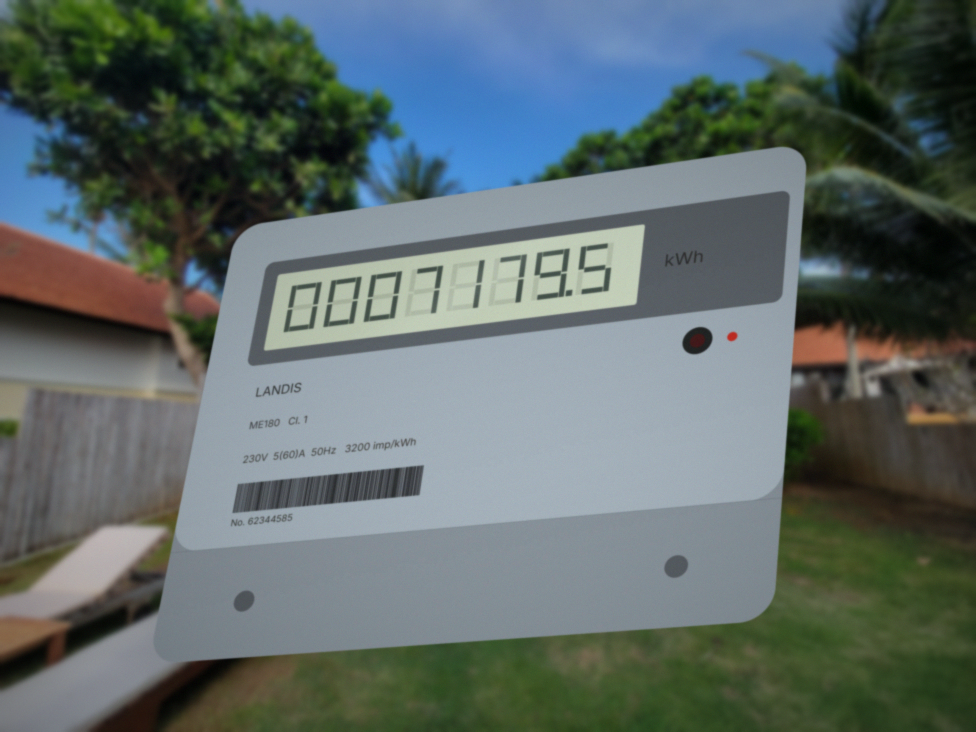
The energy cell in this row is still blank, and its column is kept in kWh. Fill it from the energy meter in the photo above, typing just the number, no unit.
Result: 7179.5
